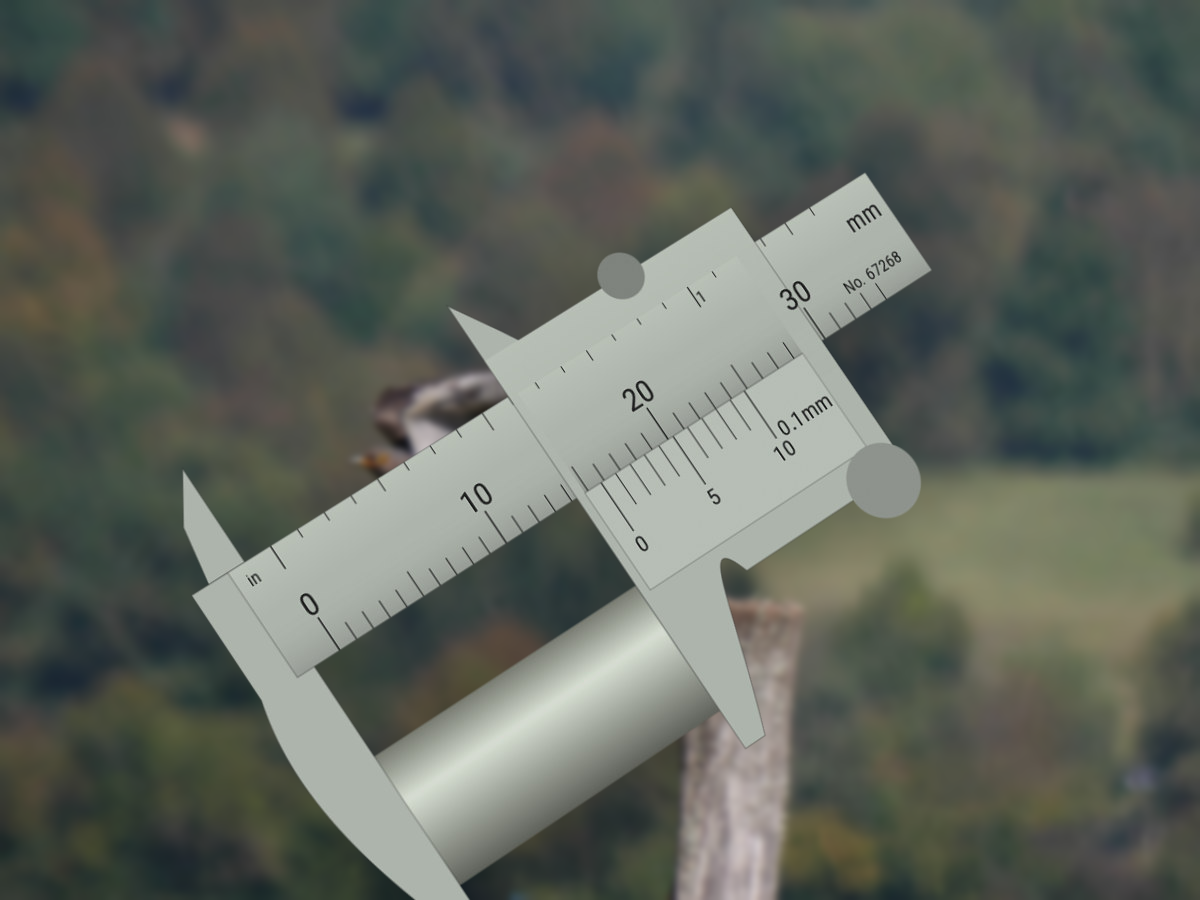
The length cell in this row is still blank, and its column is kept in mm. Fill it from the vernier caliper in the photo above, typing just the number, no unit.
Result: 15.8
